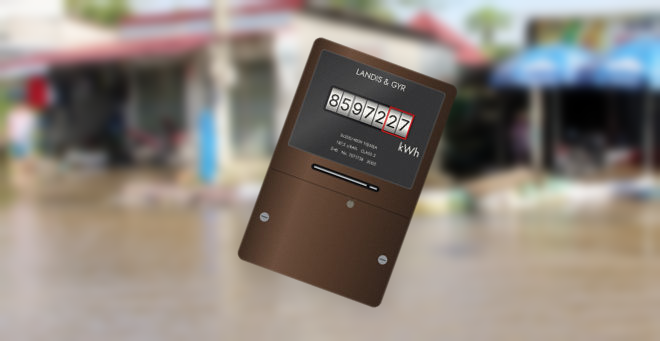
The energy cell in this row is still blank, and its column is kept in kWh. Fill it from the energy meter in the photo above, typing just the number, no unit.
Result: 85972.27
